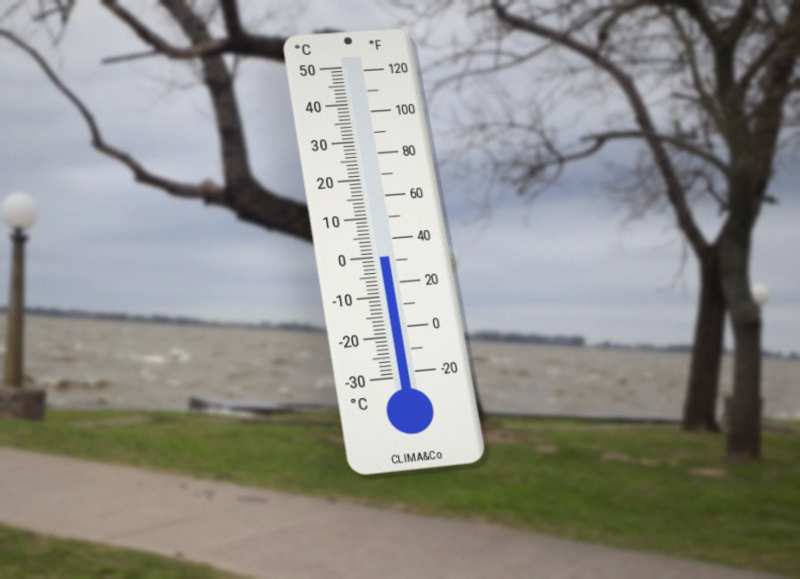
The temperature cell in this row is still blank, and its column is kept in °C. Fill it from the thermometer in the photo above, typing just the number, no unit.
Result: 0
